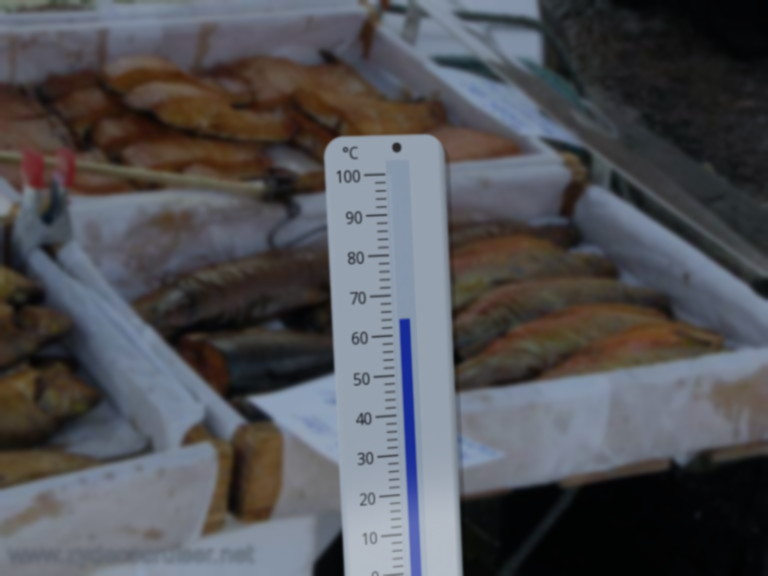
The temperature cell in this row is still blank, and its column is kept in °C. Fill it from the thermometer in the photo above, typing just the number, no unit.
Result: 64
